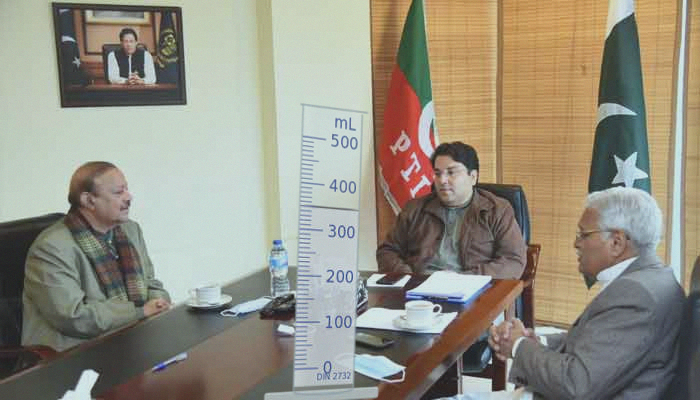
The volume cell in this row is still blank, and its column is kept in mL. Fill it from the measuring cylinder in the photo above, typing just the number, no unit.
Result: 350
